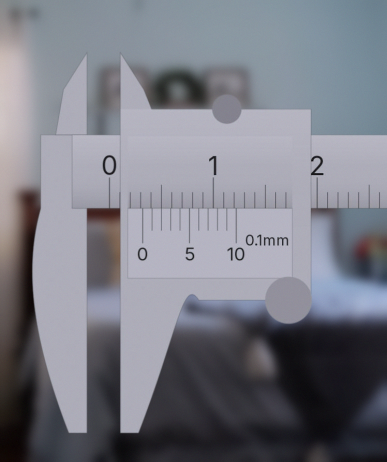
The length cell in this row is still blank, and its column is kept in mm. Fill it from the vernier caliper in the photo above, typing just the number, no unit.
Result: 3.2
